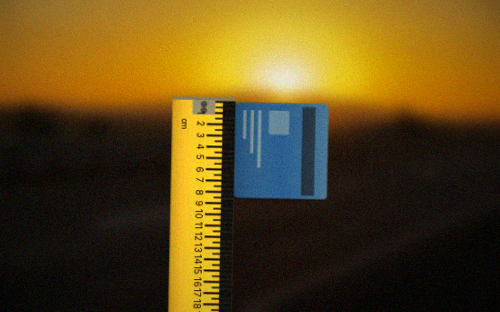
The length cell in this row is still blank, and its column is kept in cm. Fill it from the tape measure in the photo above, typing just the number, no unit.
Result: 8.5
